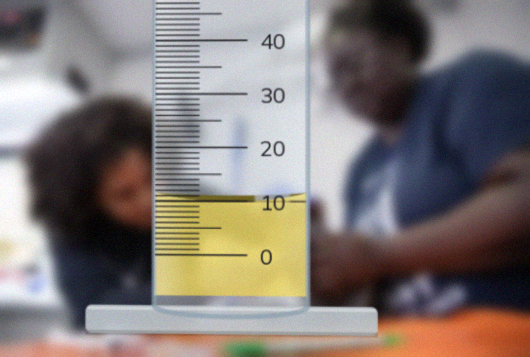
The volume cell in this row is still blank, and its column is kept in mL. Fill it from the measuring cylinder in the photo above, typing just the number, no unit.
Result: 10
